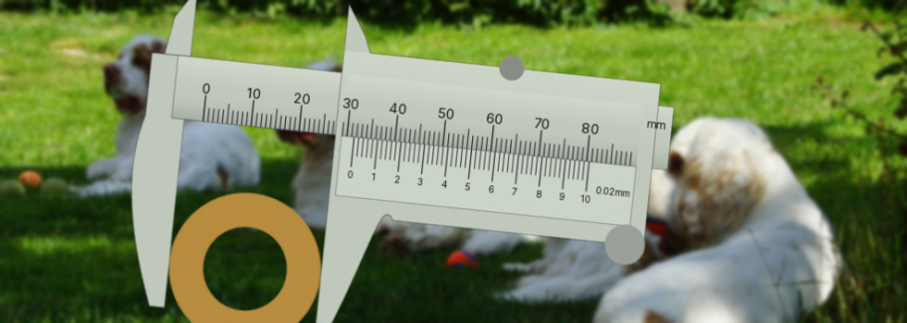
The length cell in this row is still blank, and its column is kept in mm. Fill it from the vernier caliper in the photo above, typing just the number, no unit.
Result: 31.5
